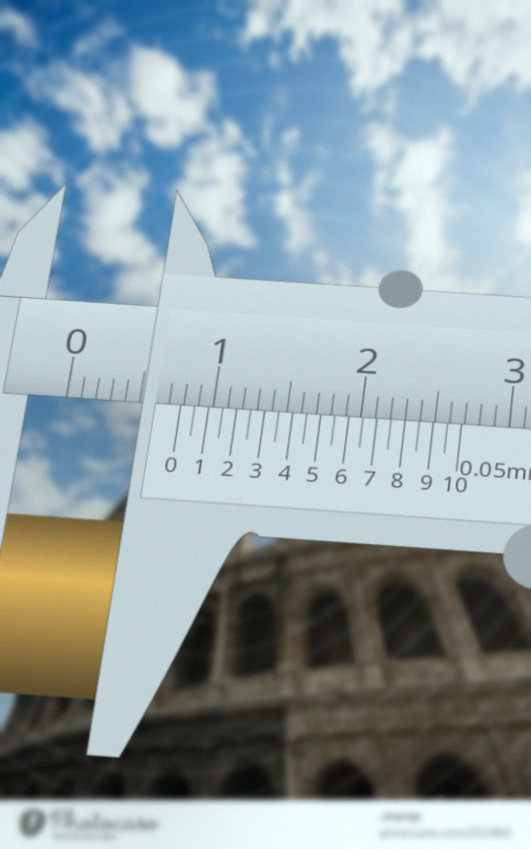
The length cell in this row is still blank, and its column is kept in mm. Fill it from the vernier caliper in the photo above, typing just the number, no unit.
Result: 7.8
